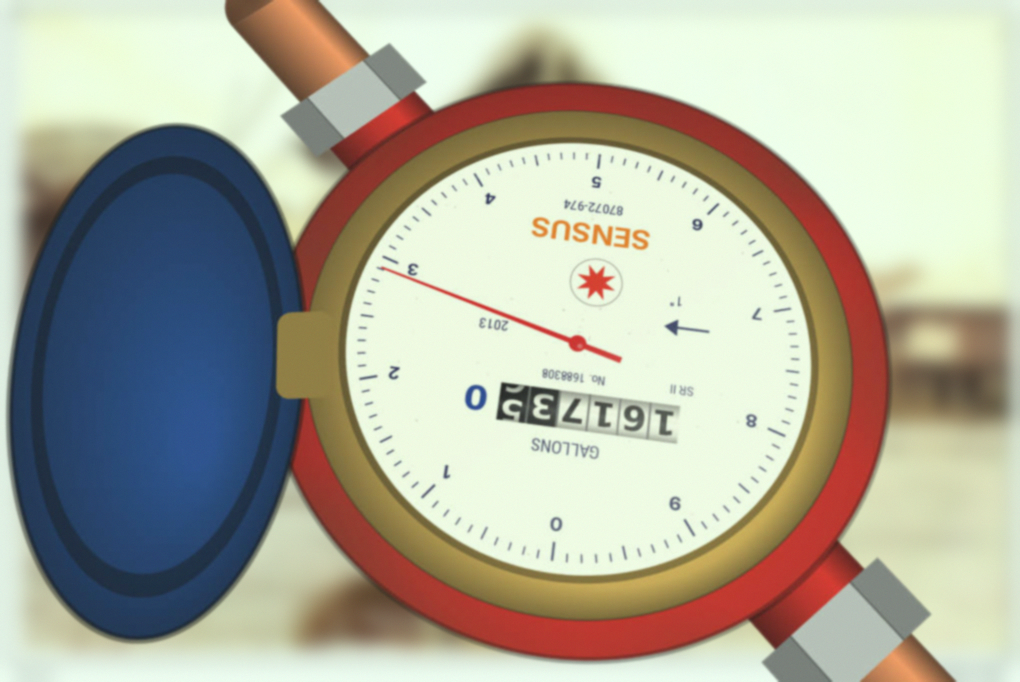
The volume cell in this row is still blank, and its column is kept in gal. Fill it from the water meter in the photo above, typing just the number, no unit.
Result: 1617352.9
